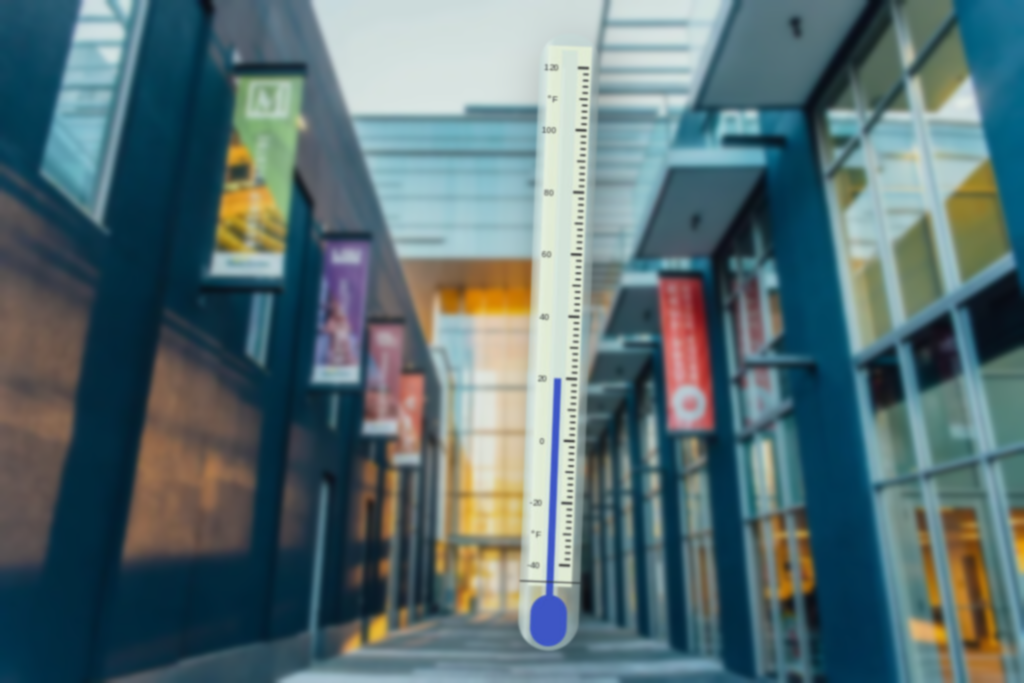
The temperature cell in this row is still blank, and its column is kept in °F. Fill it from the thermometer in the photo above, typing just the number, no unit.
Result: 20
